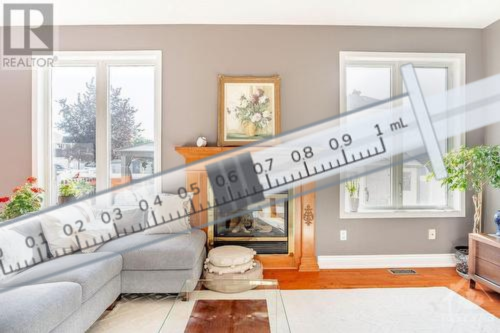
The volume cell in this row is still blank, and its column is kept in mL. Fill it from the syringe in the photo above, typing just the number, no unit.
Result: 0.56
